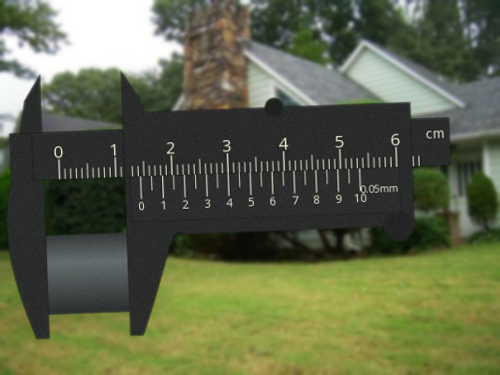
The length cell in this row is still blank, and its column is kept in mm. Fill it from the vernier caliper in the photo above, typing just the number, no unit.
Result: 14.4
